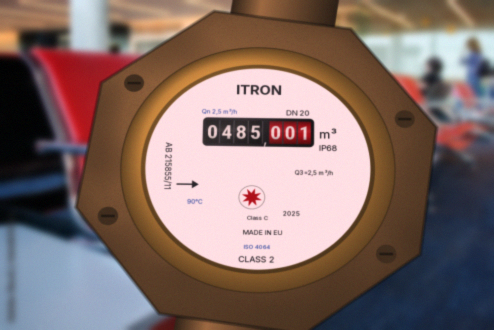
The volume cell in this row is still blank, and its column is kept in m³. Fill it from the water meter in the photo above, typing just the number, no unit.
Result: 485.001
